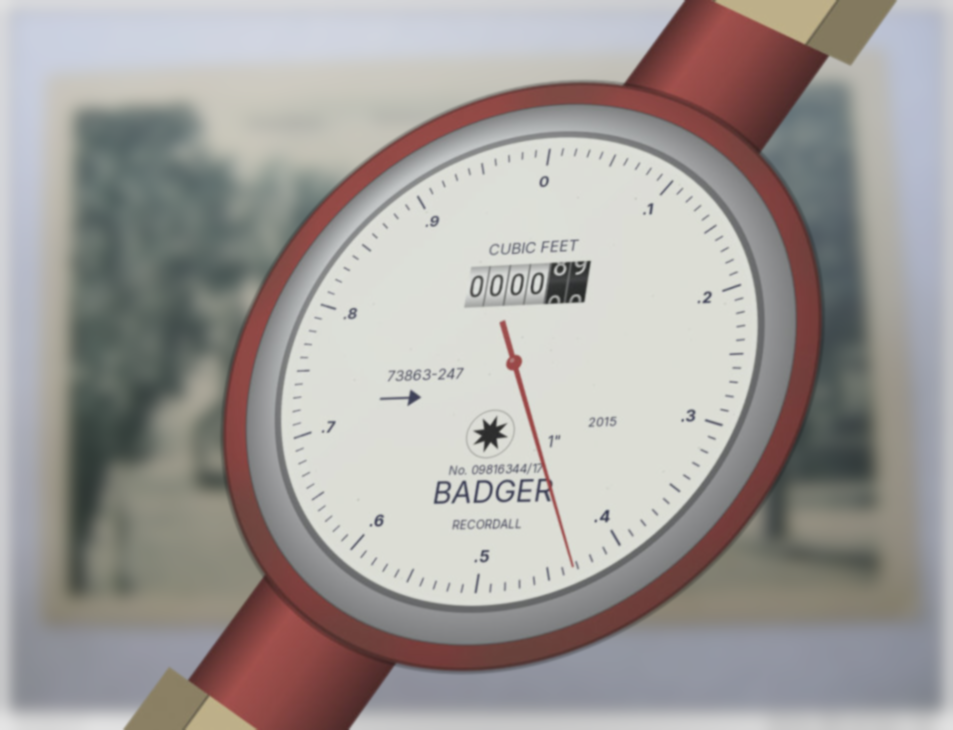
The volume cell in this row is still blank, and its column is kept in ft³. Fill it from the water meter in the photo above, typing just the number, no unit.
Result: 89.43
